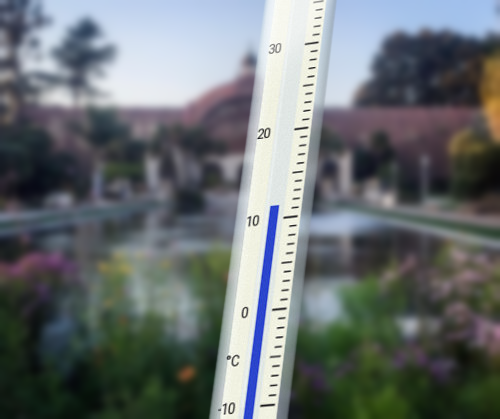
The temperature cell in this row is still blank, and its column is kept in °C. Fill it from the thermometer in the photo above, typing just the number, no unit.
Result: 11.5
